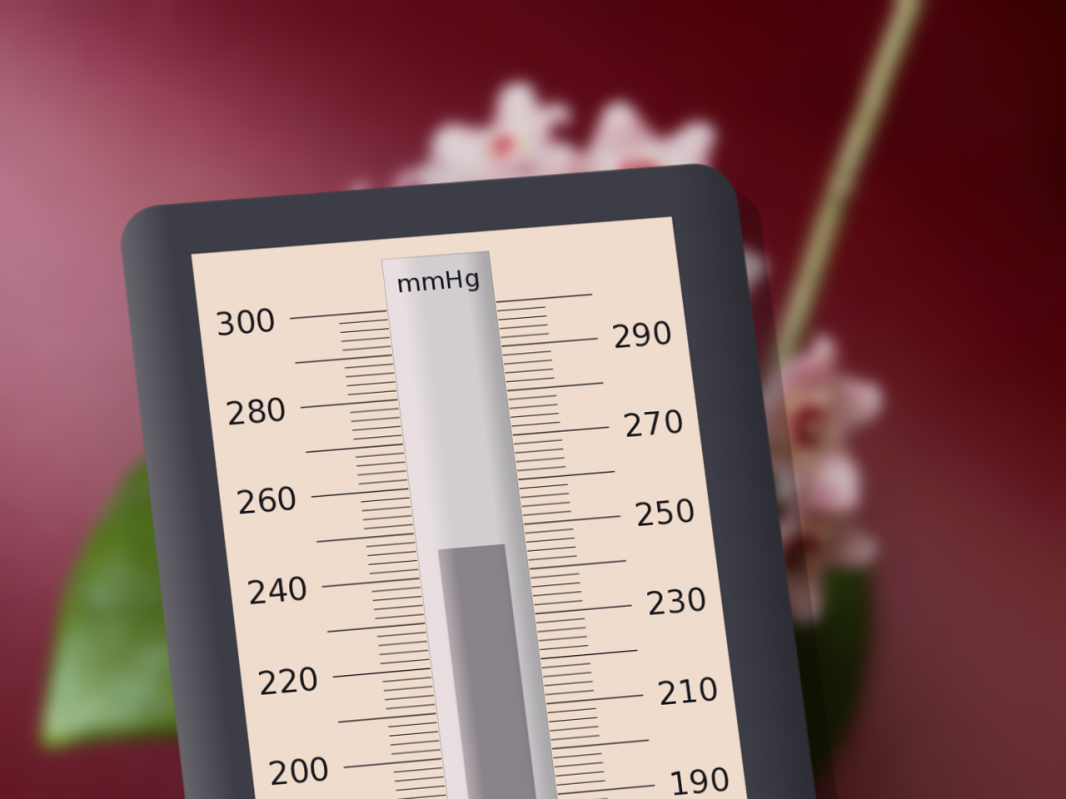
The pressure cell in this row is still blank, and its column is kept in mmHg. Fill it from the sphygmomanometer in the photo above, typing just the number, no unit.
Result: 246
